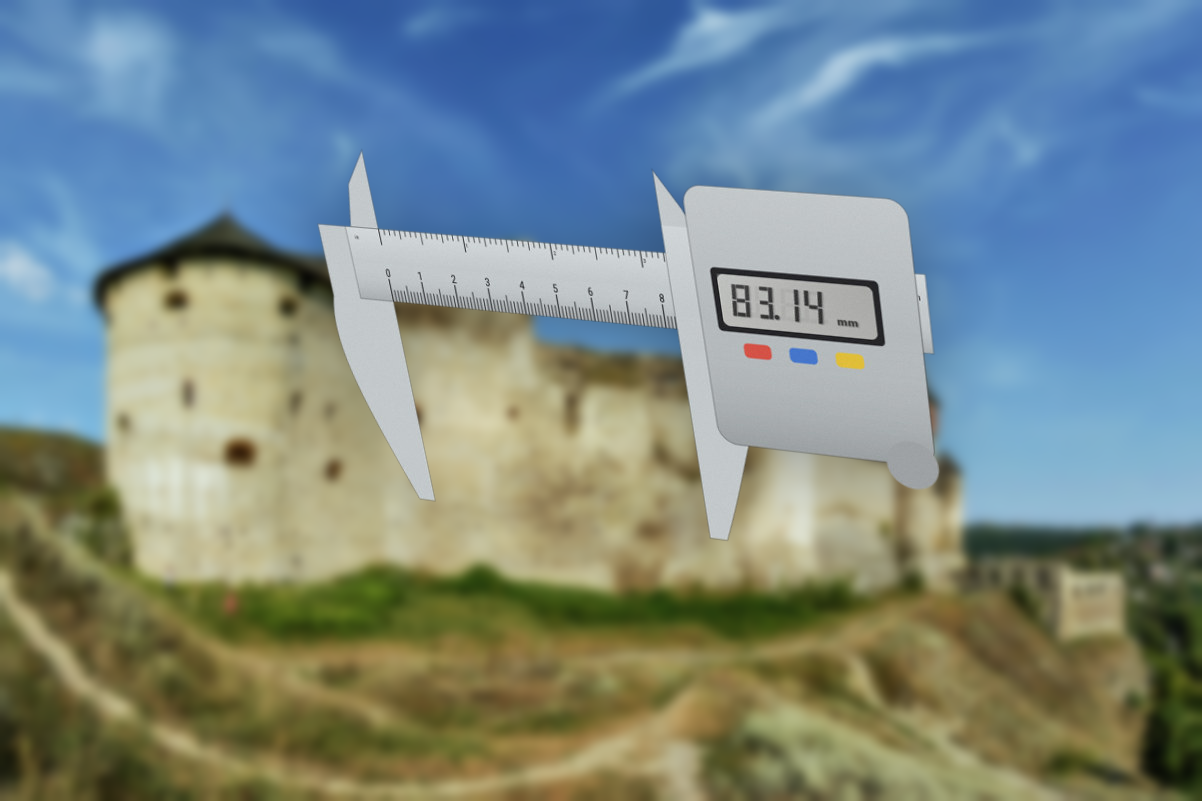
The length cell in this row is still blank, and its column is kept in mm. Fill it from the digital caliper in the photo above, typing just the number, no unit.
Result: 83.14
